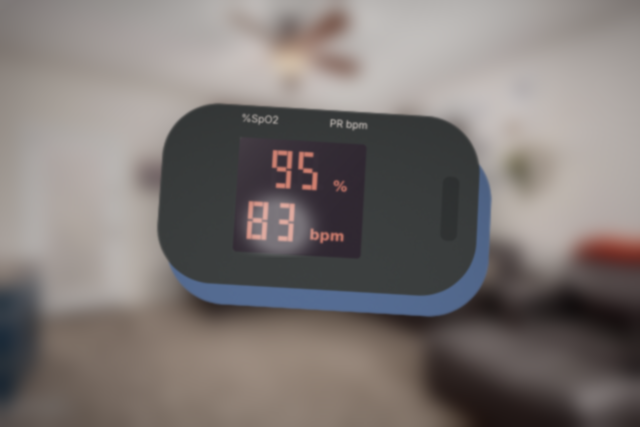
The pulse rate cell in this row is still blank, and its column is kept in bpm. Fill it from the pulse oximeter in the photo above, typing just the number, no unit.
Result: 83
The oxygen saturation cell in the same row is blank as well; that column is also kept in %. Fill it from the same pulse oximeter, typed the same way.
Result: 95
